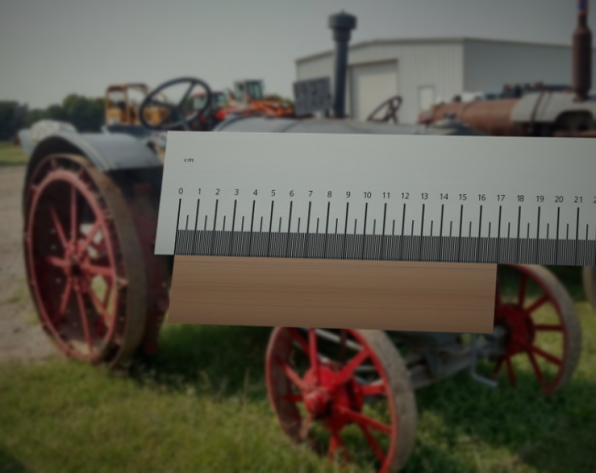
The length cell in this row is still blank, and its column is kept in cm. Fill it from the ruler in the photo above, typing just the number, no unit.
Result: 17
